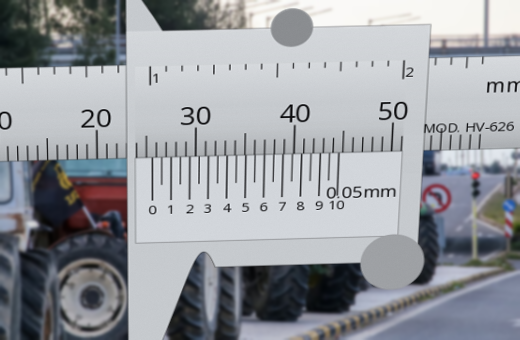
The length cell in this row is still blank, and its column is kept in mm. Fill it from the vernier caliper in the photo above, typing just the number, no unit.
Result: 25.6
